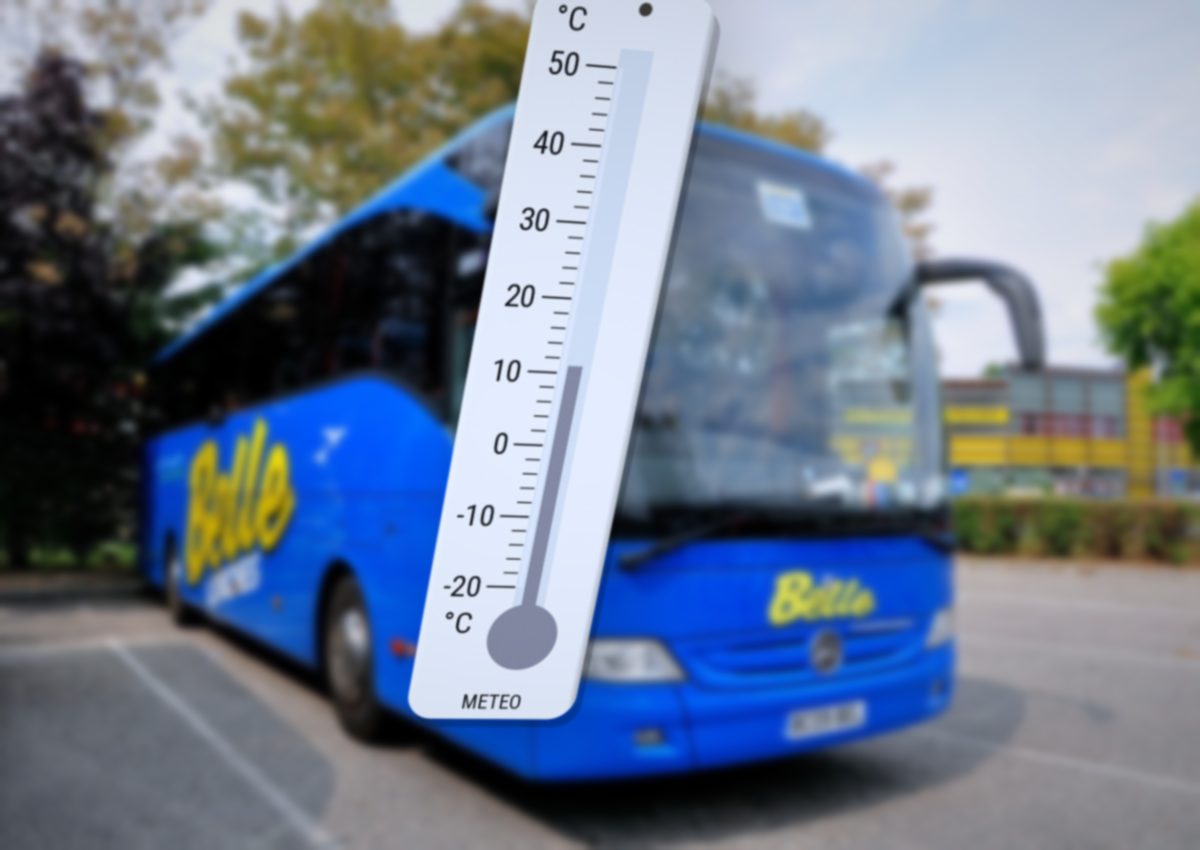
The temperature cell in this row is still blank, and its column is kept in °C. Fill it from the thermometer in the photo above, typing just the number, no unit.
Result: 11
